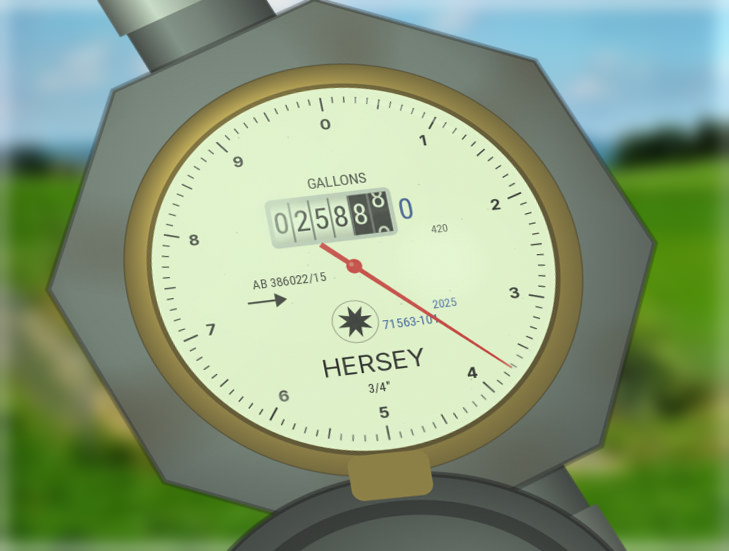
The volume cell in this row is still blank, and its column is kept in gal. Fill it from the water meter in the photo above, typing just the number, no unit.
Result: 258883.7
